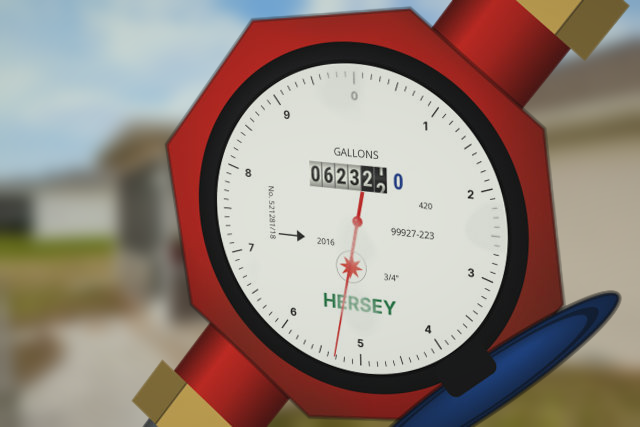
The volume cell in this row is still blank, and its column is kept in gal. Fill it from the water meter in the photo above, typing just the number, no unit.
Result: 623215.3
